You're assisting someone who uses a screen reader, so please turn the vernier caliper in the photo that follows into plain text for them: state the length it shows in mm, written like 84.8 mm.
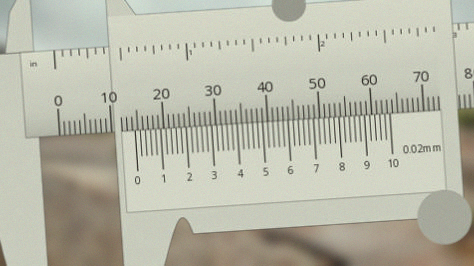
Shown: 14.5 mm
